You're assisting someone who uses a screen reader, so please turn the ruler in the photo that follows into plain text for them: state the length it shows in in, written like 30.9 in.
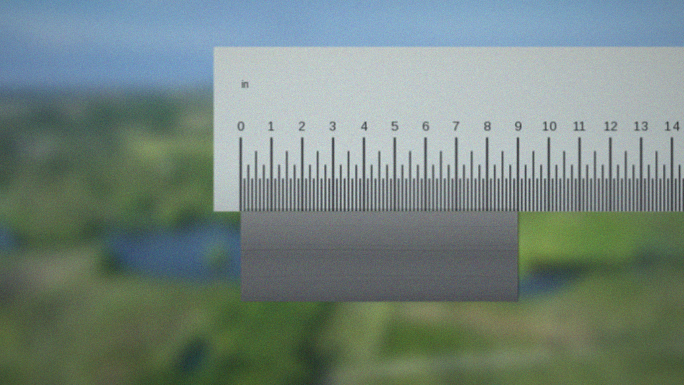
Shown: 9 in
